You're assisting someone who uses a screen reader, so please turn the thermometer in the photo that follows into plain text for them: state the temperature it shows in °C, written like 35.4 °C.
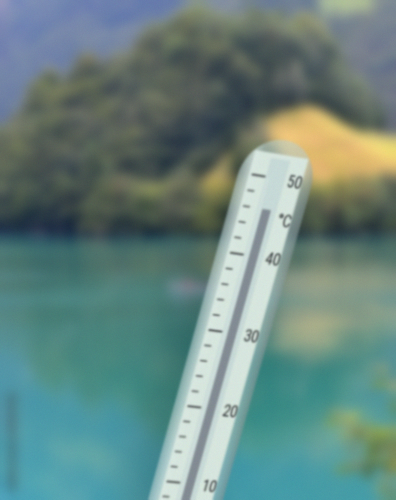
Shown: 46 °C
